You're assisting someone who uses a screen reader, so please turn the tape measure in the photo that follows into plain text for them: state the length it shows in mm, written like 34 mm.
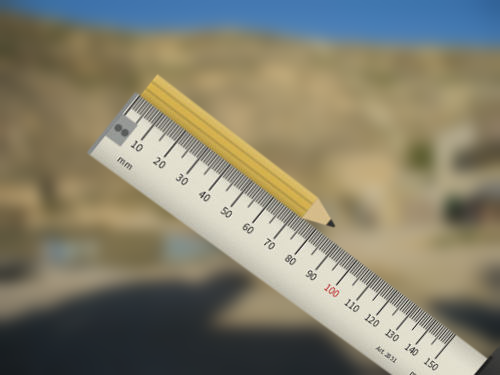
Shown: 85 mm
